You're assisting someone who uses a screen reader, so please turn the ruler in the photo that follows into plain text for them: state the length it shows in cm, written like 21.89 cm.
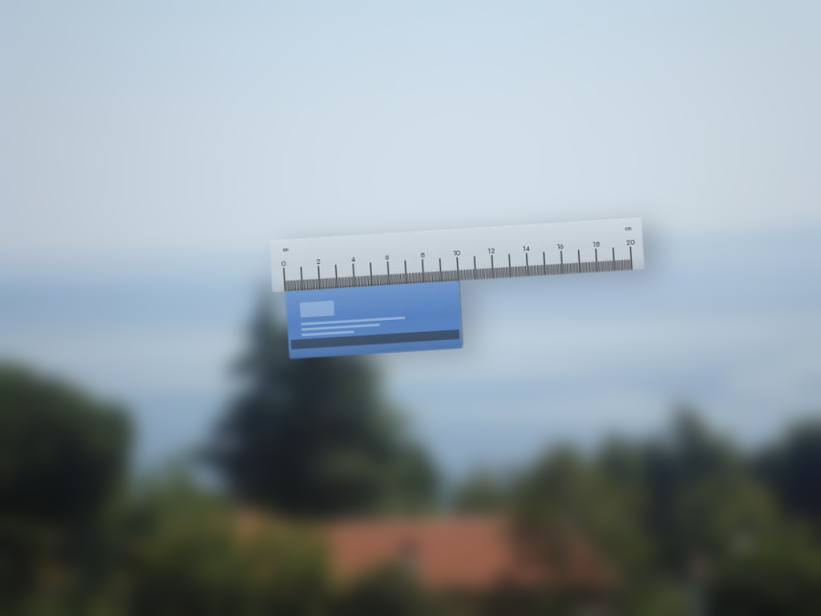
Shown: 10 cm
